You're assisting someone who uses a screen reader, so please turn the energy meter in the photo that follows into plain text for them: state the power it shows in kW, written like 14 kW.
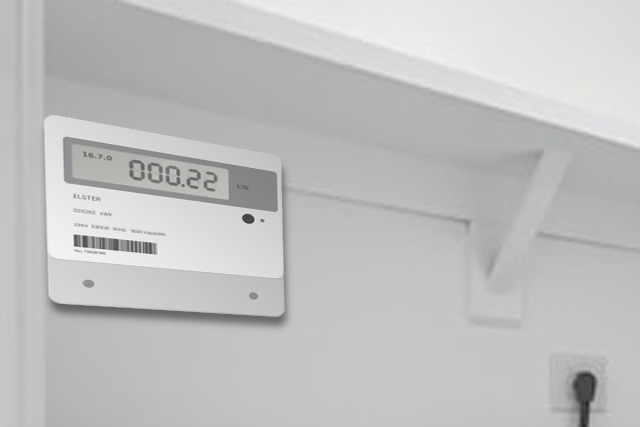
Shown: 0.22 kW
